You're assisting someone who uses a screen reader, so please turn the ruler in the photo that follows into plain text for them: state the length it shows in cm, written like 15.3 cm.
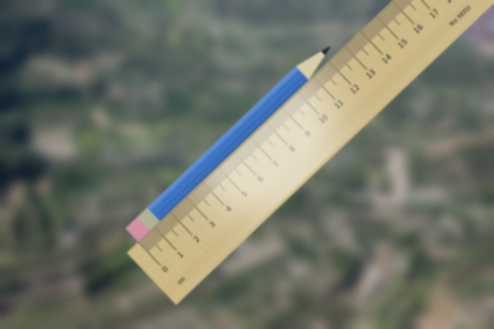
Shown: 12.5 cm
